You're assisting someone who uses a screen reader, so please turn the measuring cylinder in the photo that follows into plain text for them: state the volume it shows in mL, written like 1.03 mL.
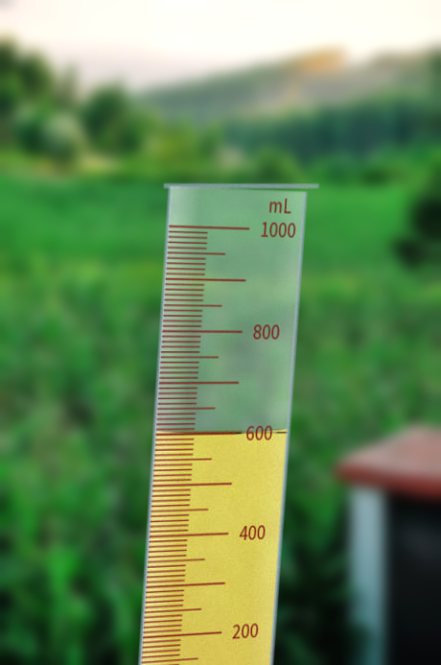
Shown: 600 mL
